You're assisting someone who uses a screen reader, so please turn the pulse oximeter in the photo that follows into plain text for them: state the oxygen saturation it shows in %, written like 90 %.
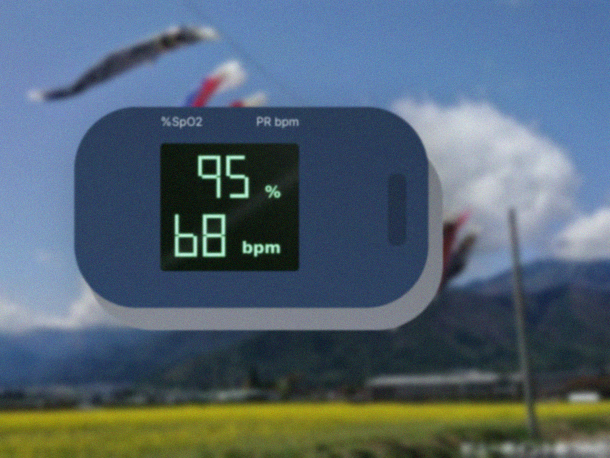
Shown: 95 %
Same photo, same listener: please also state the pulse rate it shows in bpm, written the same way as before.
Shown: 68 bpm
